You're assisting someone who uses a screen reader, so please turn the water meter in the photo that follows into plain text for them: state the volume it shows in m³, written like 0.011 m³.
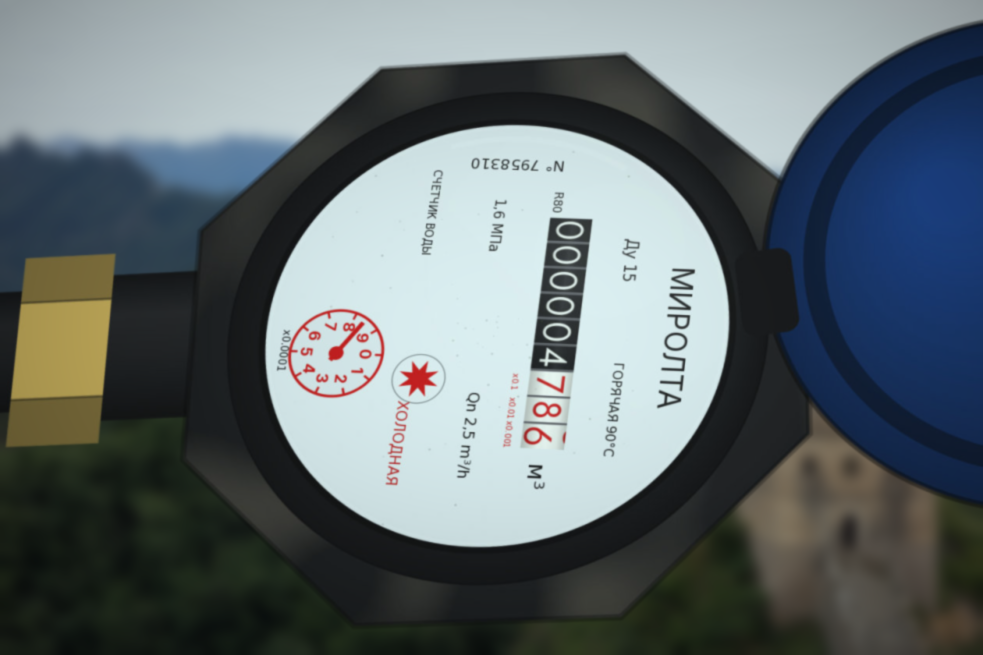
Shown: 4.7858 m³
